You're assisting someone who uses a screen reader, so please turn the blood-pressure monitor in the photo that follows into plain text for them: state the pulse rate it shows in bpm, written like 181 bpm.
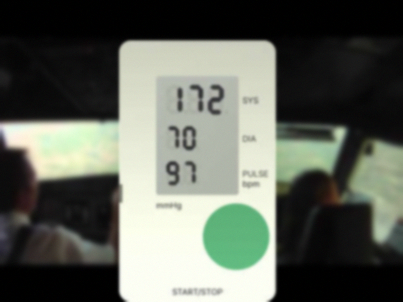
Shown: 97 bpm
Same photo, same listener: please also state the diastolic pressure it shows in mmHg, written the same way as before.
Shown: 70 mmHg
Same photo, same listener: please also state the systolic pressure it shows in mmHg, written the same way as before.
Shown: 172 mmHg
